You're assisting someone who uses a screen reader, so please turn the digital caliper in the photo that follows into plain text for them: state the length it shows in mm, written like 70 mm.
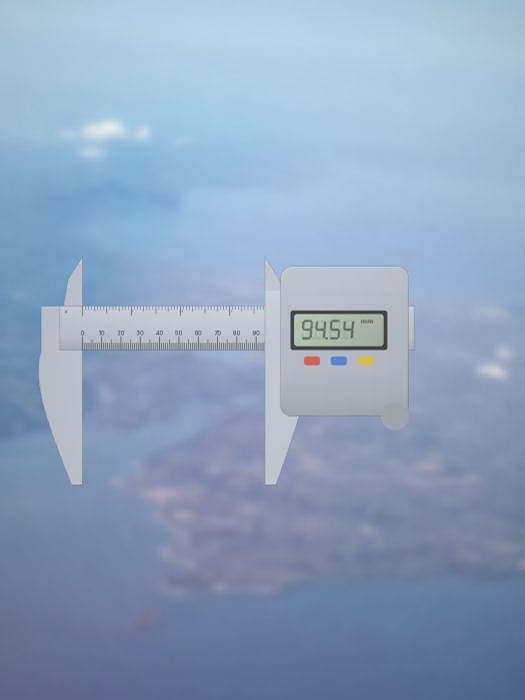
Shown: 94.54 mm
